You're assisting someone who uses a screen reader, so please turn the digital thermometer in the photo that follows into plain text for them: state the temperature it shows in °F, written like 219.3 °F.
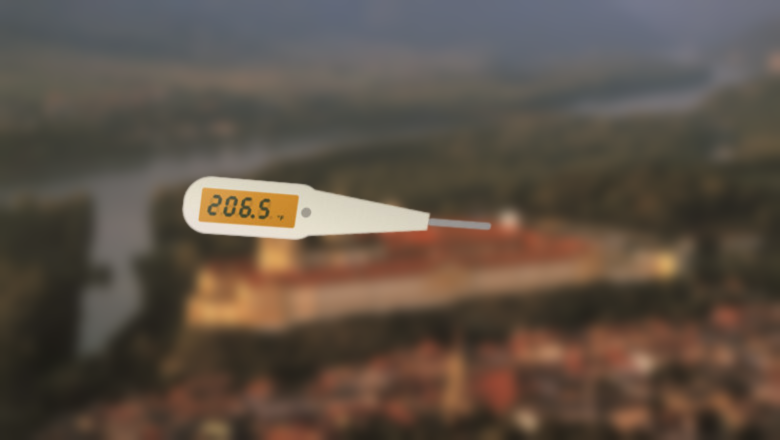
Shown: 206.5 °F
